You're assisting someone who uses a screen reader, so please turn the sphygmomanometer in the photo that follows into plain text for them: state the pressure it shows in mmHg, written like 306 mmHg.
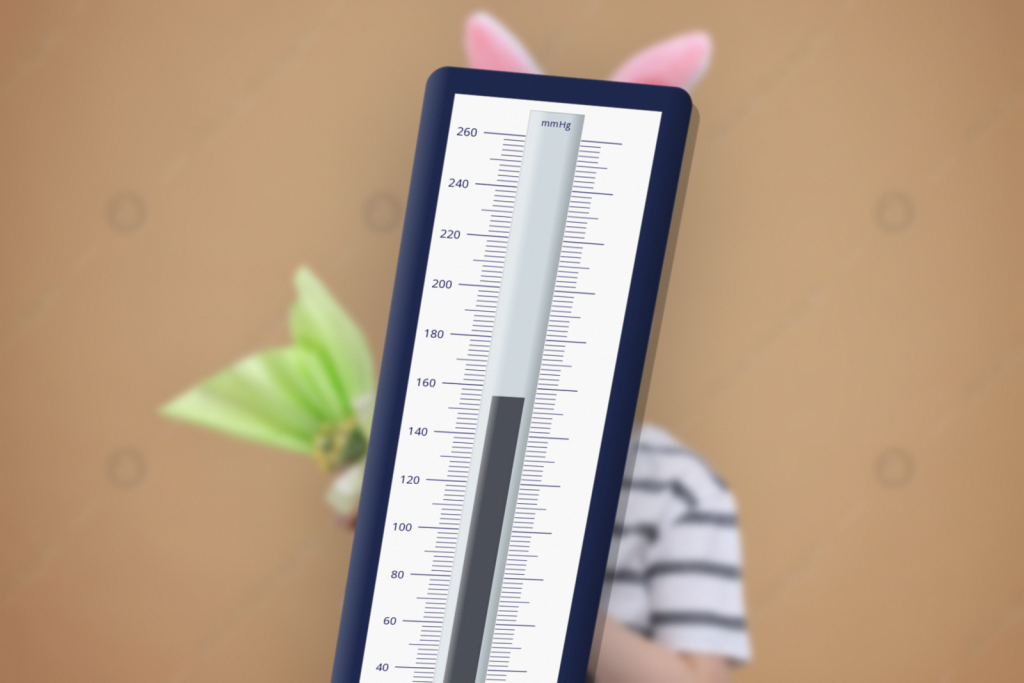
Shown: 156 mmHg
